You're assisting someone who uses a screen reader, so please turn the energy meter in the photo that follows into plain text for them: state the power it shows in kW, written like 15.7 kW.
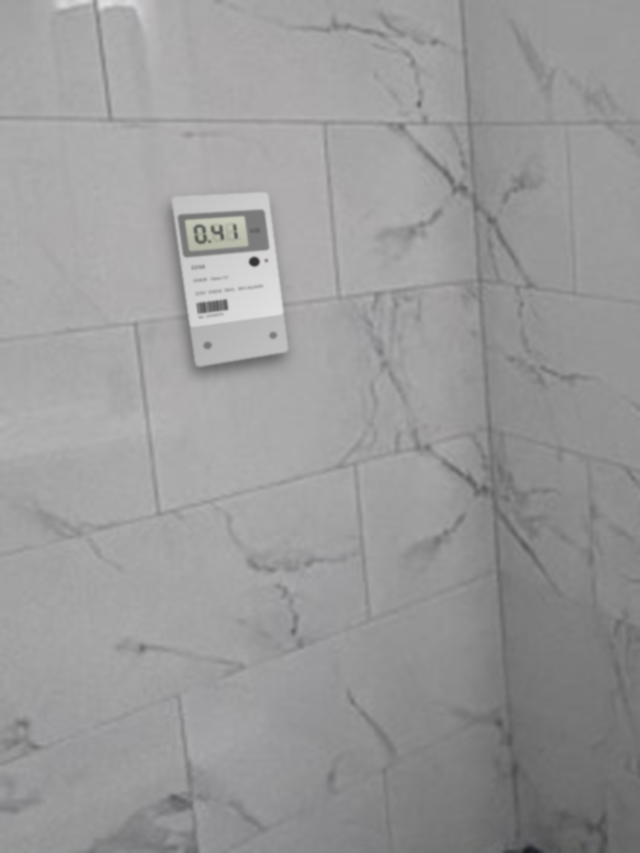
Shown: 0.41 kW
